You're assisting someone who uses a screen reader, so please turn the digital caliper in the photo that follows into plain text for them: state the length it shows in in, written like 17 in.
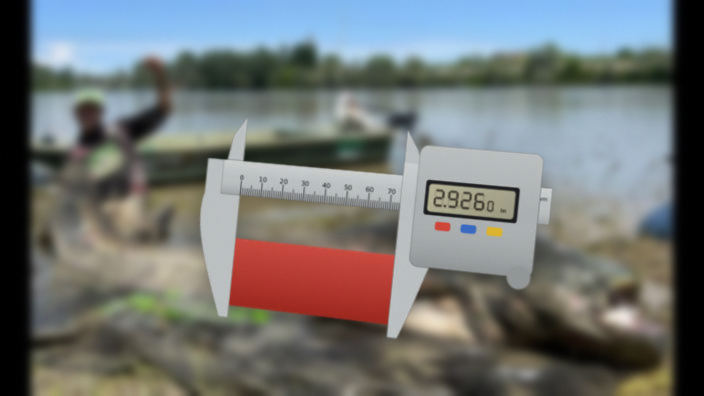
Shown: 2.9260 in
